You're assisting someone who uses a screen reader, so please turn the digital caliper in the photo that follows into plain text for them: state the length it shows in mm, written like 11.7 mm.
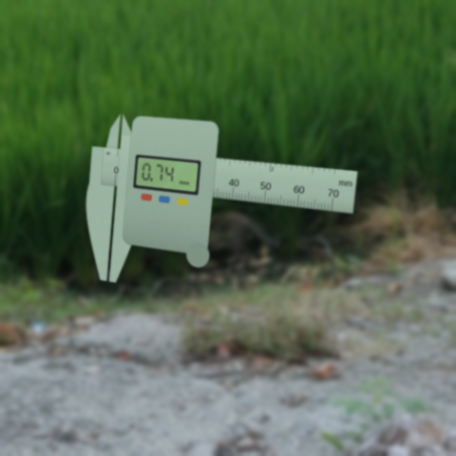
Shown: 0.74 mm
